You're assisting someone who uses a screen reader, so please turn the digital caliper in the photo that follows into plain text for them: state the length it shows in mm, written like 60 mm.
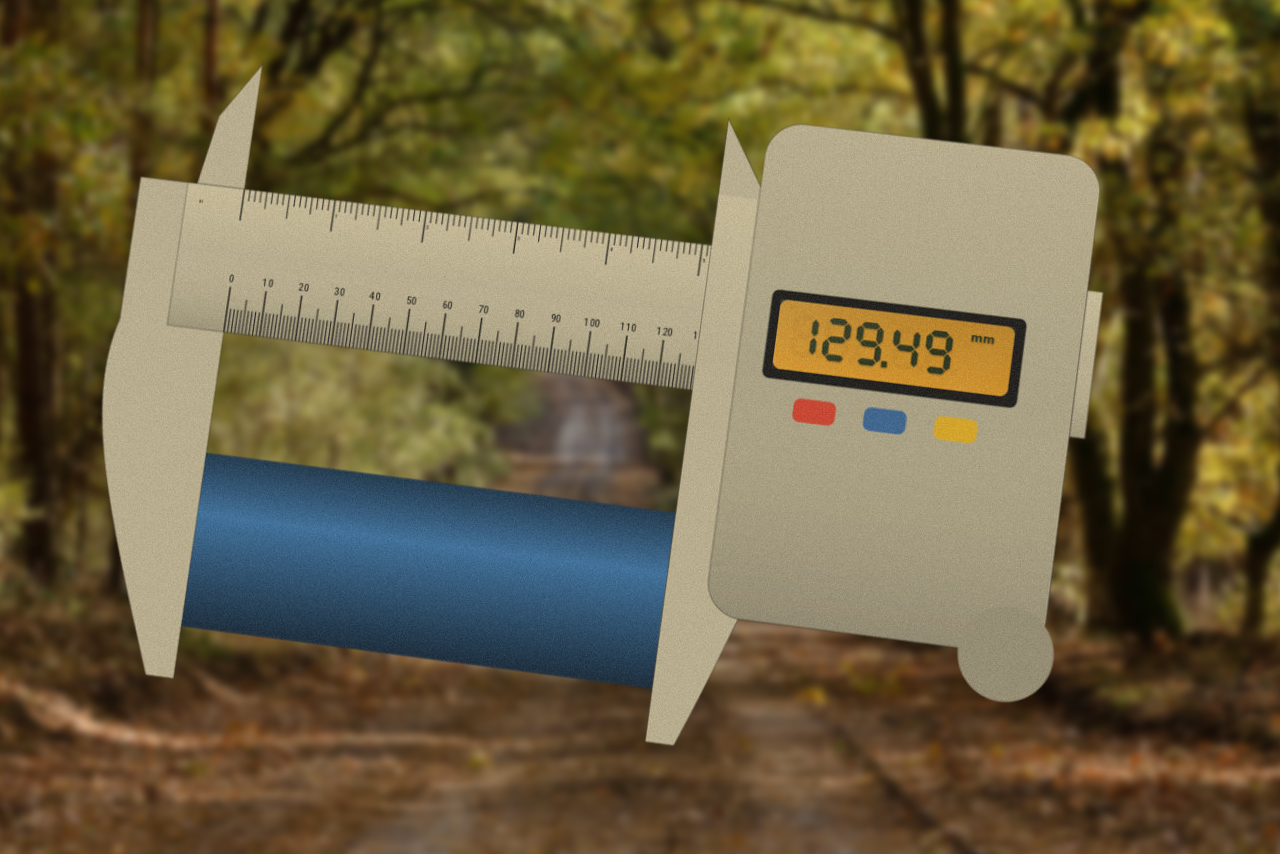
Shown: 129.49 mm
